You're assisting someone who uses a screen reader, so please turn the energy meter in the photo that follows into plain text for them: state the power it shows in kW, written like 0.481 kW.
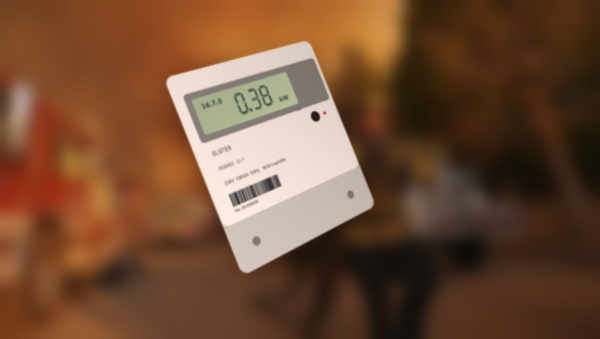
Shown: 0.38 kW
